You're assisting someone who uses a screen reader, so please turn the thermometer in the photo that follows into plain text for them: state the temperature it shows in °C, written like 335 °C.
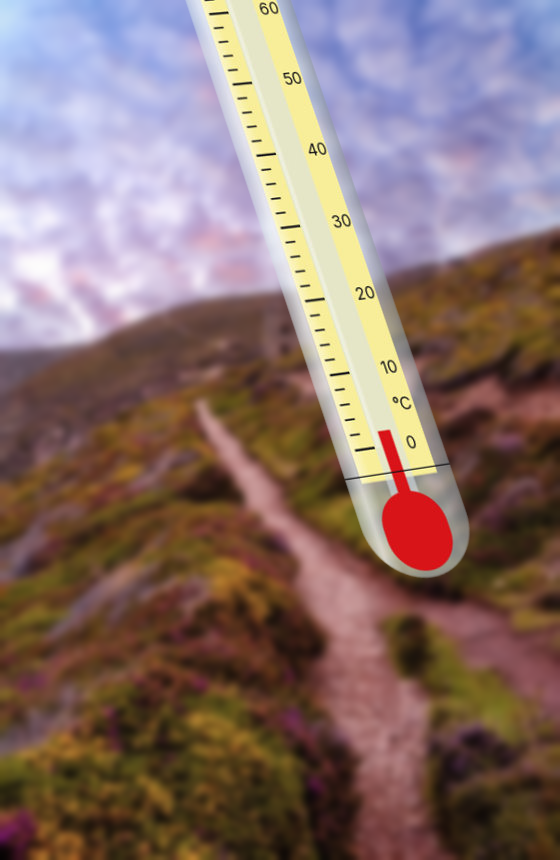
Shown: 2 °C
